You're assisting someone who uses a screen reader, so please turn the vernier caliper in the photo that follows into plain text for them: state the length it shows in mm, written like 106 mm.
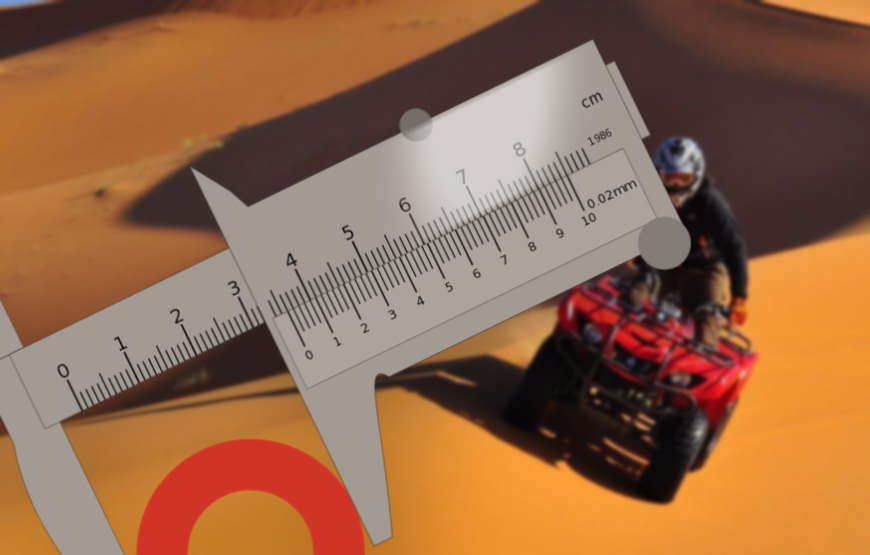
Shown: 36.0 mm
